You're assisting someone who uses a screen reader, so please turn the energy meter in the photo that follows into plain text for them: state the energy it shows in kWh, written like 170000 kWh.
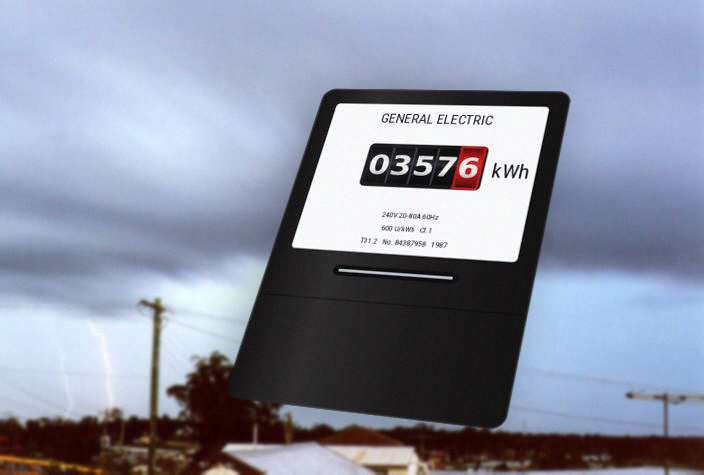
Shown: 357.6 kWh
